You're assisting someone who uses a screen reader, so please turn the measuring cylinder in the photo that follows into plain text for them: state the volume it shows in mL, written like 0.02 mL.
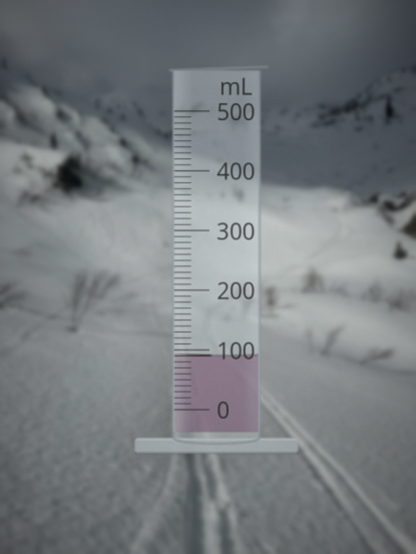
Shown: 90 mL
